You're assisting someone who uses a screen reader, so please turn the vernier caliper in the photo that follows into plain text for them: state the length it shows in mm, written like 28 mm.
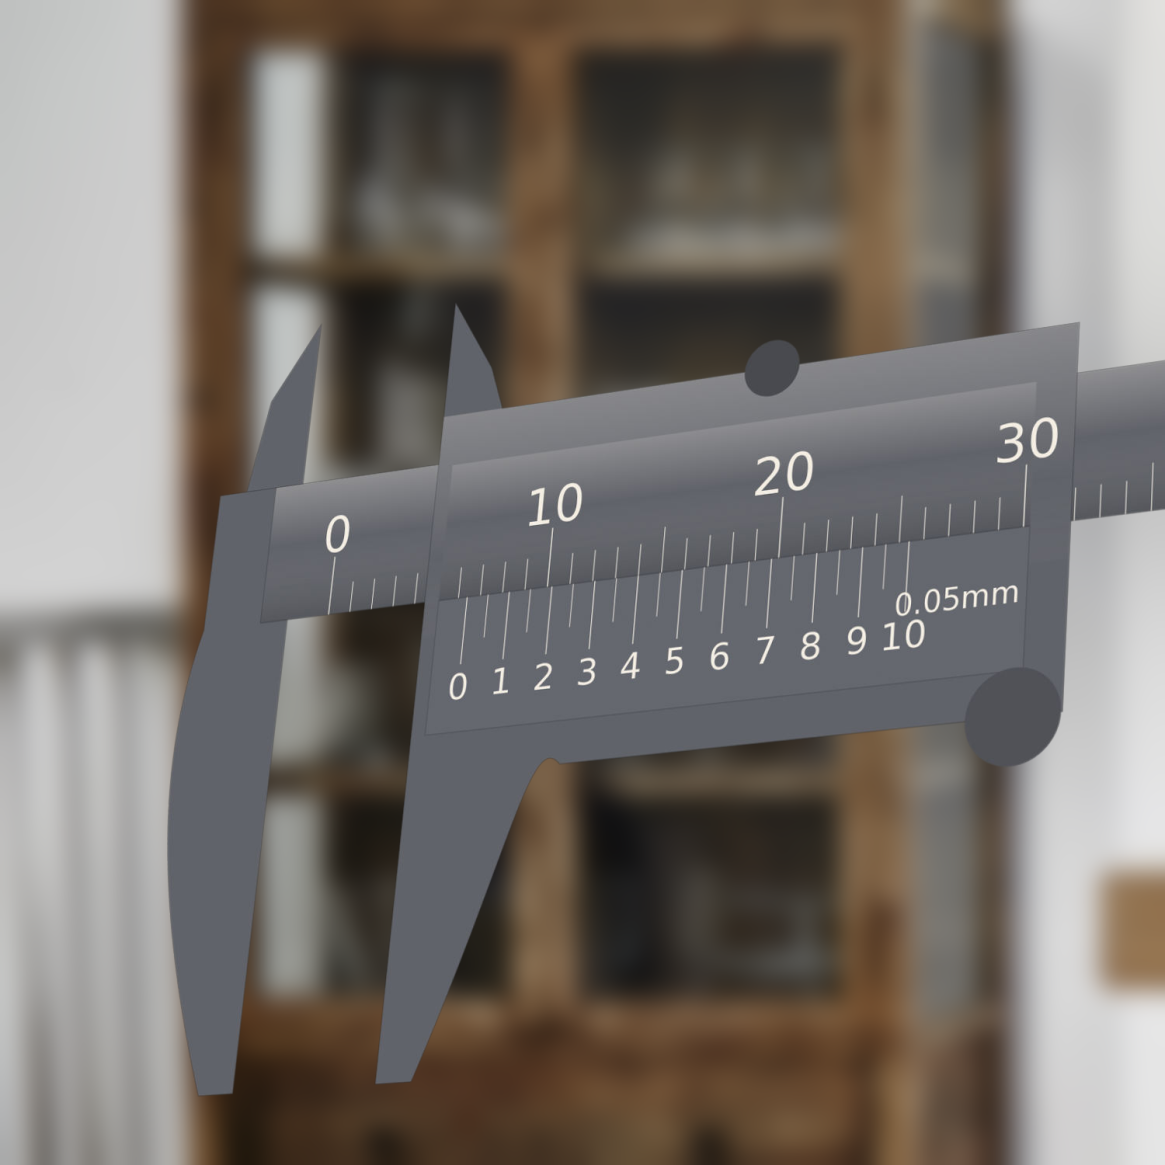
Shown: 6.40 mm
